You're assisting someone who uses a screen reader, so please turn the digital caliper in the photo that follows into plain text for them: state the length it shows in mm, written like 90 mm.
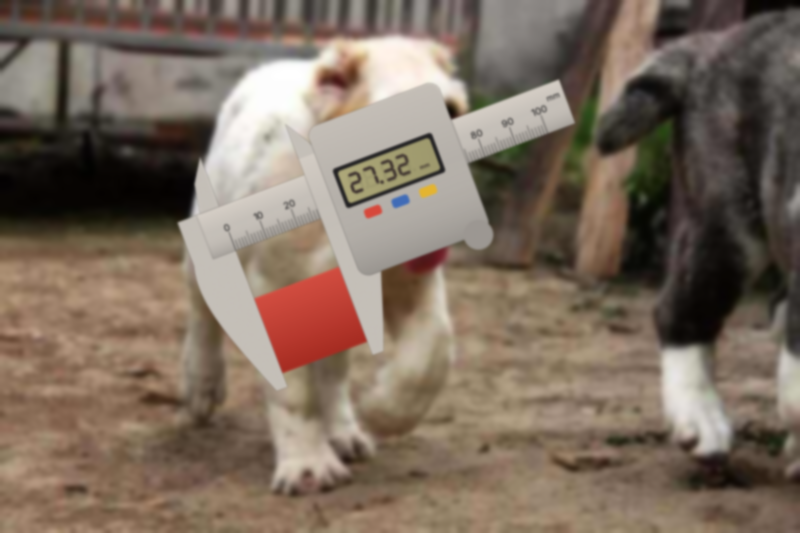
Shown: 27.32 mm
